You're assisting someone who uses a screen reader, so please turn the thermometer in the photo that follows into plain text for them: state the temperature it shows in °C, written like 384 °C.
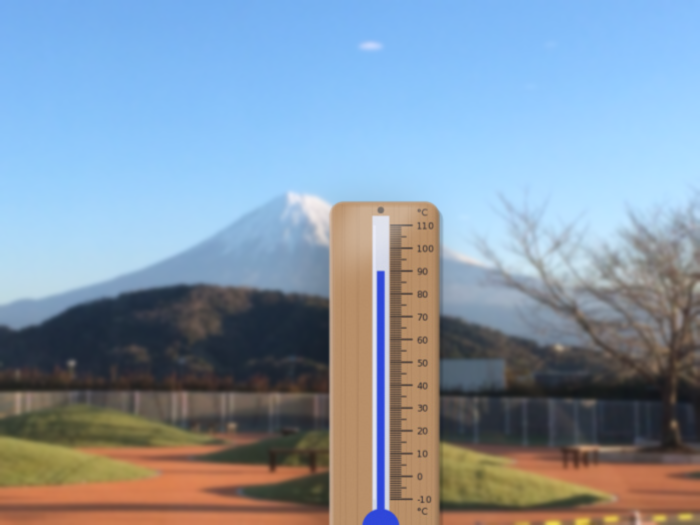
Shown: 90 °C
